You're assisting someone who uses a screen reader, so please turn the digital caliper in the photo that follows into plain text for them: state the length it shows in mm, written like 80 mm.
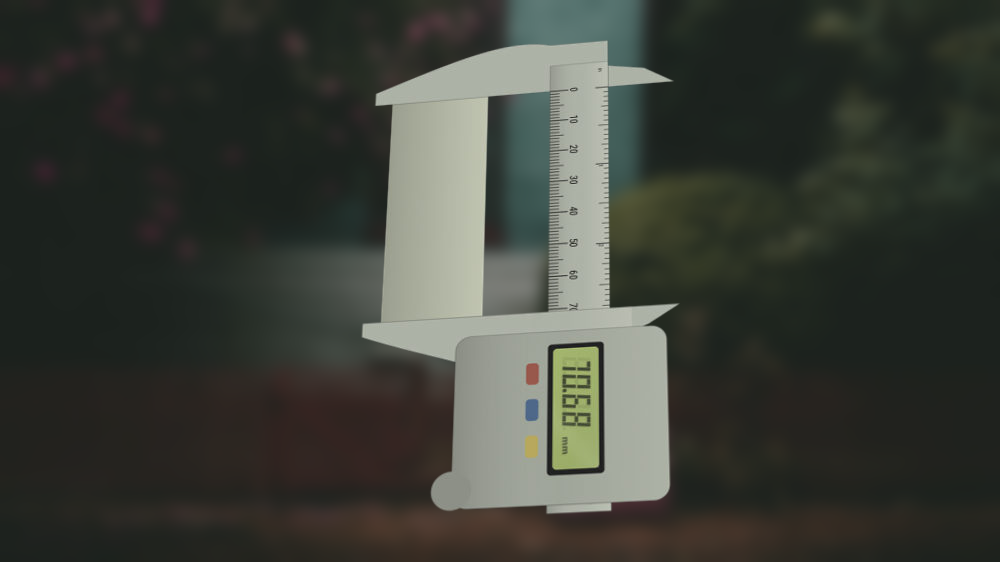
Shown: 70.68 mm
